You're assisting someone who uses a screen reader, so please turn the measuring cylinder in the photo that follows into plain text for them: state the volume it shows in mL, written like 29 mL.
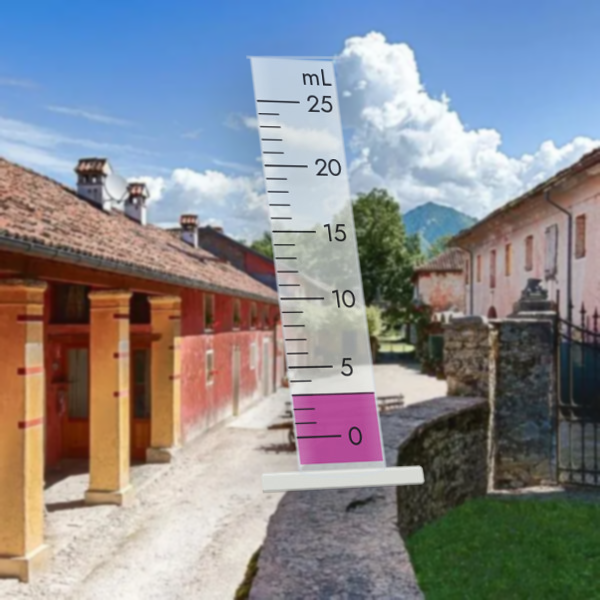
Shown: 3 mL
